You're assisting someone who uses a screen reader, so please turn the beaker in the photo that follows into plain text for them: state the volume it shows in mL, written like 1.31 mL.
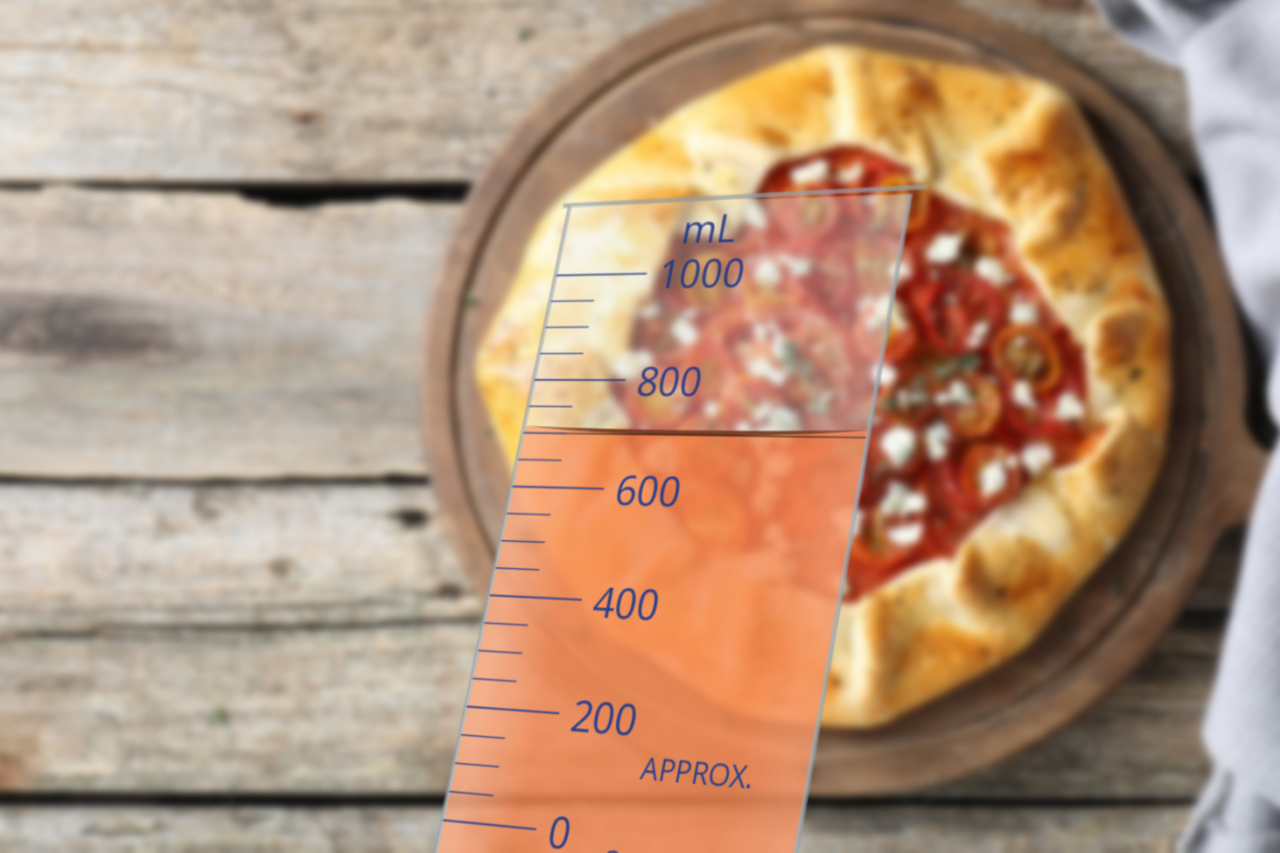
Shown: 700 mL
